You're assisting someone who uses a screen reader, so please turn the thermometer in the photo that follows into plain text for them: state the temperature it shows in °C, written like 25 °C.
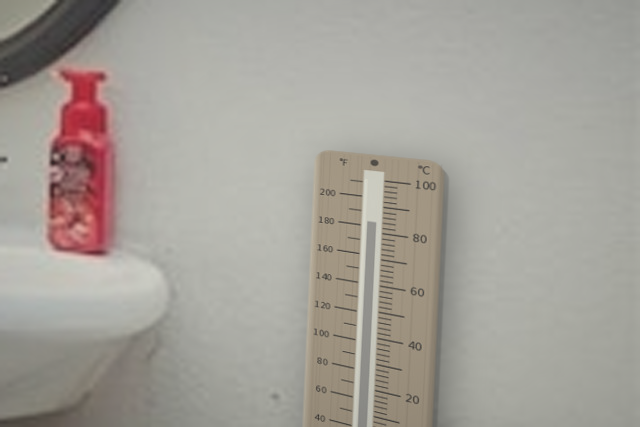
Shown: 84 °C
